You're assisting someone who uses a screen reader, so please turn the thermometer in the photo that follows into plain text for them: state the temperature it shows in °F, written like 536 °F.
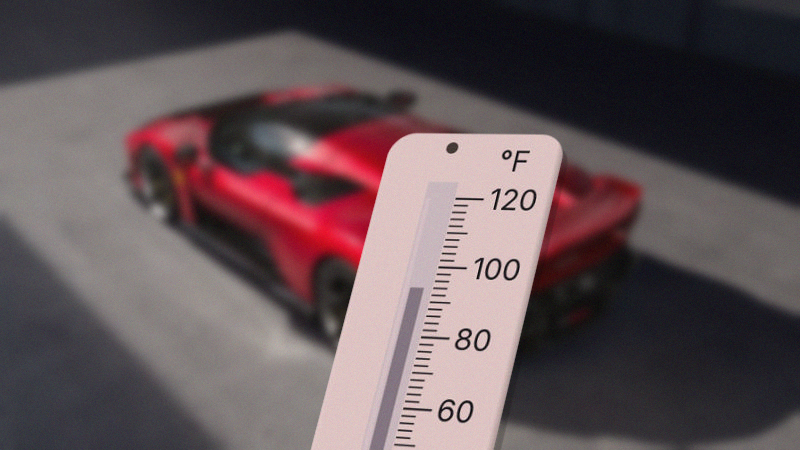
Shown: 94 °F
